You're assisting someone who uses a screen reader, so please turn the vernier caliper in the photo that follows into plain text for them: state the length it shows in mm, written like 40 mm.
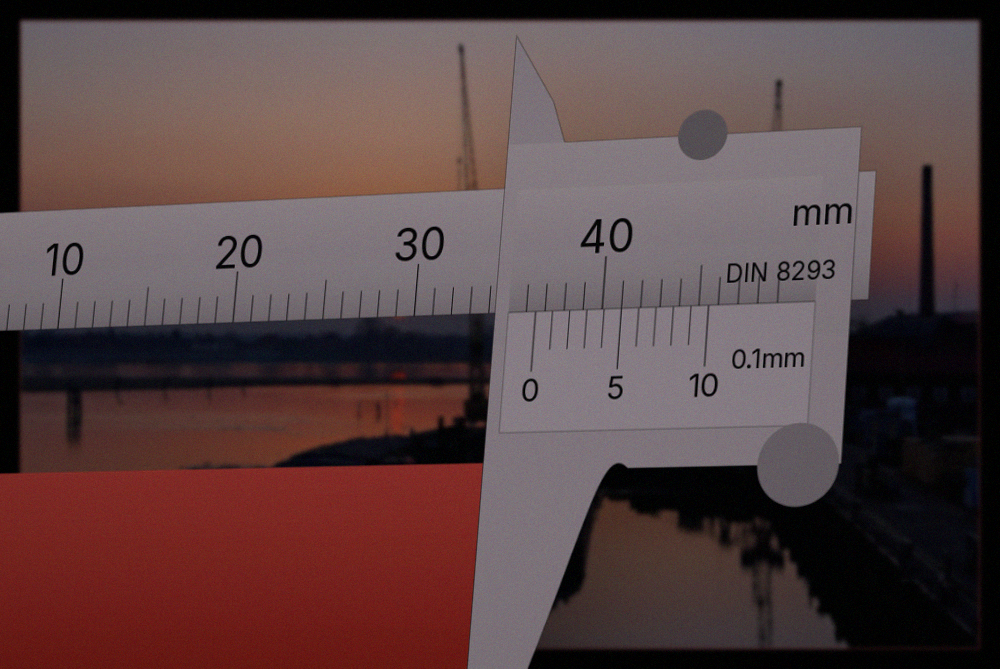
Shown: 36.5 mm
